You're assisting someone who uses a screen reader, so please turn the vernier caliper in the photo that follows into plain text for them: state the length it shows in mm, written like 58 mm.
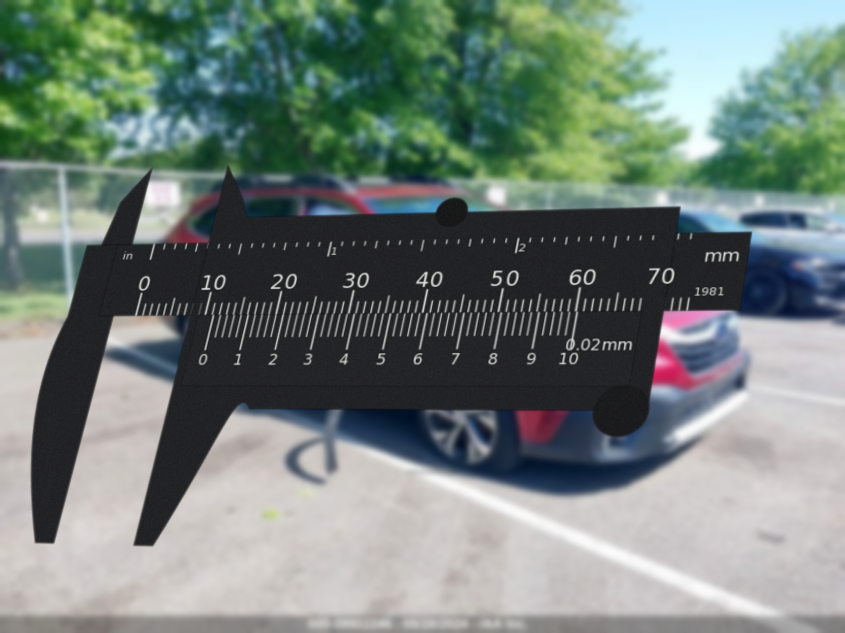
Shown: 11.2 mm
